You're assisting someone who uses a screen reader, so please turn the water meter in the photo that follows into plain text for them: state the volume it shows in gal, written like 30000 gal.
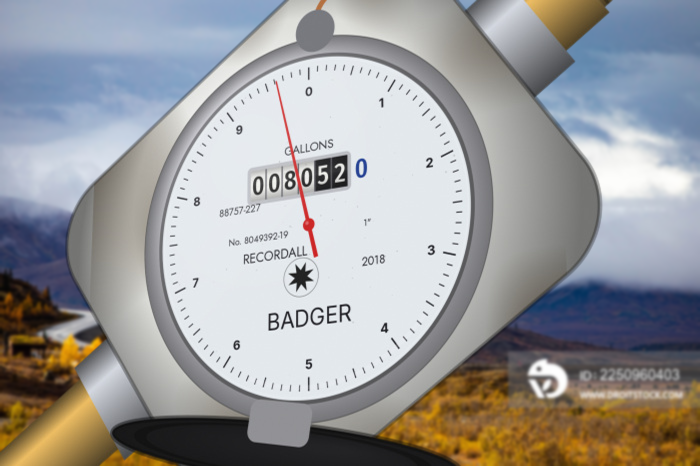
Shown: 80519.6 gal
